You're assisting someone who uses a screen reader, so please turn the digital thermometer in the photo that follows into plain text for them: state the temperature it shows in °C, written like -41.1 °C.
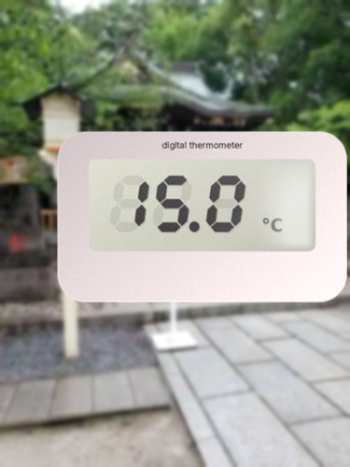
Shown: 15.0 °C
